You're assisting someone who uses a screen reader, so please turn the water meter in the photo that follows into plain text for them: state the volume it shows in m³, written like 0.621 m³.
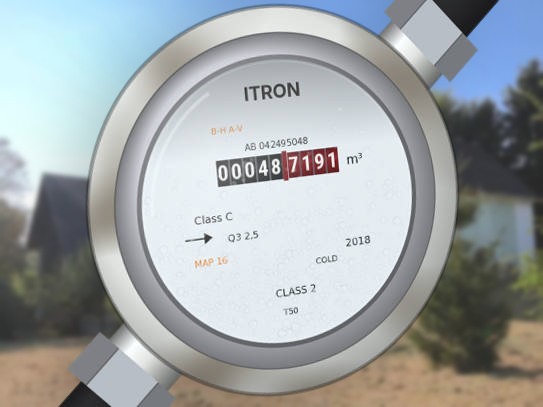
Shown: 48.7191 m³
